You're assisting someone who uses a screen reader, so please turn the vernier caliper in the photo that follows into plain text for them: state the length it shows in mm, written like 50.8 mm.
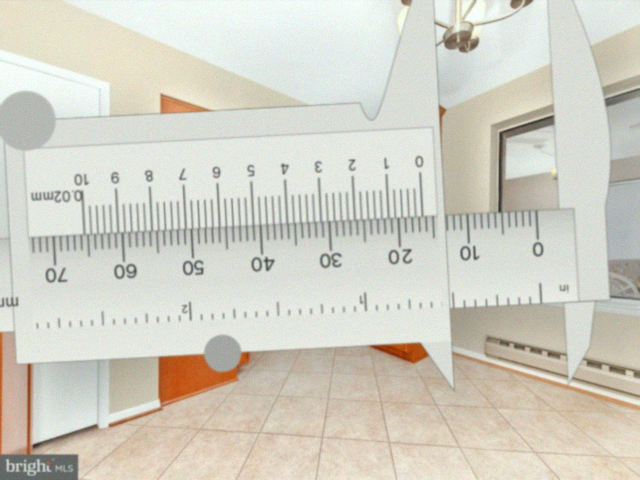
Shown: 16.5 mm
